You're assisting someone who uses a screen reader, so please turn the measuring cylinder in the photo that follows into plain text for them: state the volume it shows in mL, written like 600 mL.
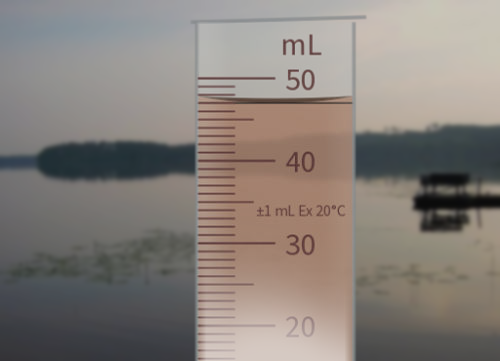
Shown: 47 mL
